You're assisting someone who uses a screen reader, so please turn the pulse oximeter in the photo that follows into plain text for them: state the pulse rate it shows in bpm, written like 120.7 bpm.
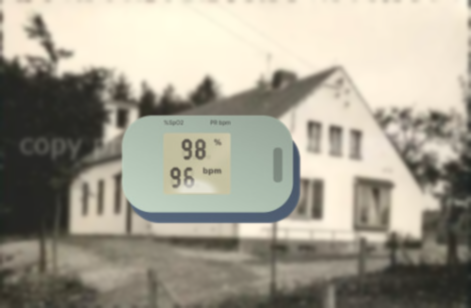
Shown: 96 bpm
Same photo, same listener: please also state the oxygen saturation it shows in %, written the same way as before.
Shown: 98 %
